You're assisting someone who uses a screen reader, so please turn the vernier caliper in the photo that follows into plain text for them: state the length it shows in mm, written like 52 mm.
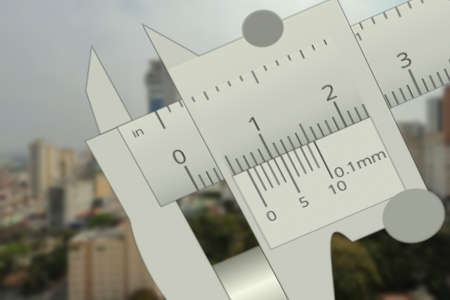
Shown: 6.6 mm
